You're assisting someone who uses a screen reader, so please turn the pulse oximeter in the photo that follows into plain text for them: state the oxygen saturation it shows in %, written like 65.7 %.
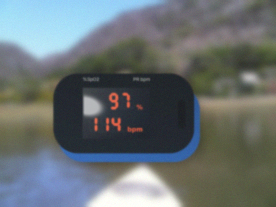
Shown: 97 %
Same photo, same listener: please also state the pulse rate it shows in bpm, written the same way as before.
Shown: 114 bpm
